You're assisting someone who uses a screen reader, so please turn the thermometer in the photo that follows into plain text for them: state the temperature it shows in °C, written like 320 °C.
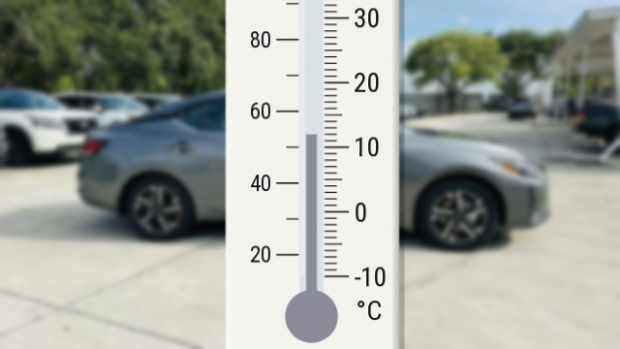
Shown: 12 °C
